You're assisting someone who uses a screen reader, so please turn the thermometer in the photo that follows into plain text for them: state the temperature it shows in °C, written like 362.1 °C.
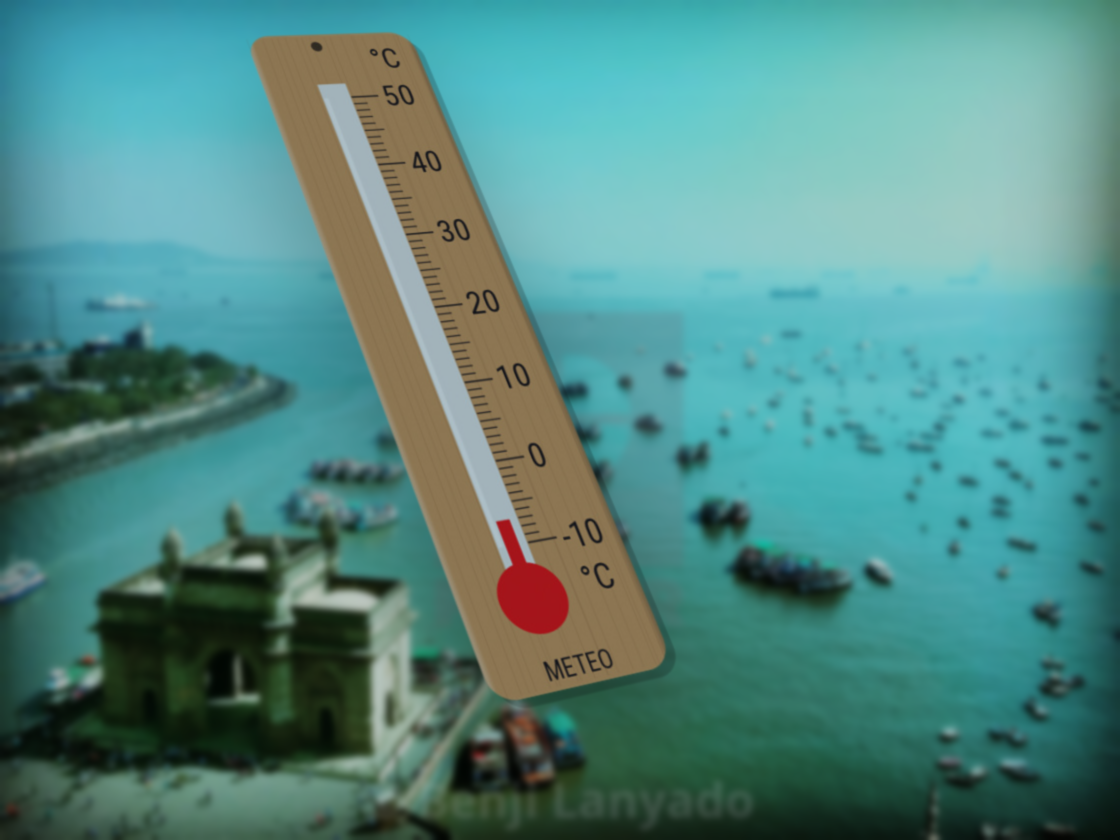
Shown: -7 °C
